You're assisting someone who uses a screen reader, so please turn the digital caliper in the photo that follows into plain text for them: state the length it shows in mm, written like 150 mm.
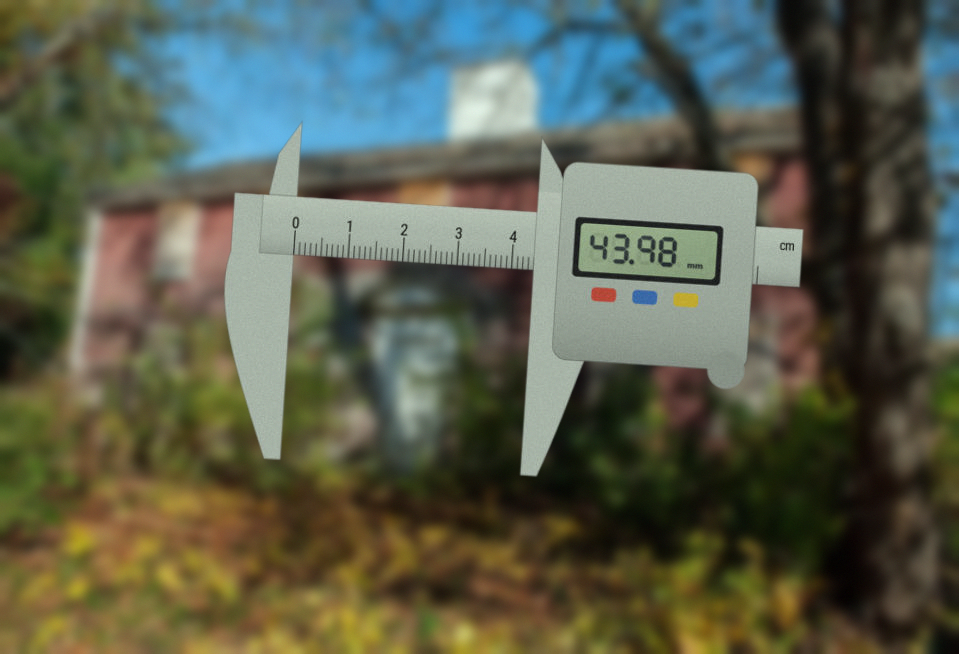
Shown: 43.98 mm
